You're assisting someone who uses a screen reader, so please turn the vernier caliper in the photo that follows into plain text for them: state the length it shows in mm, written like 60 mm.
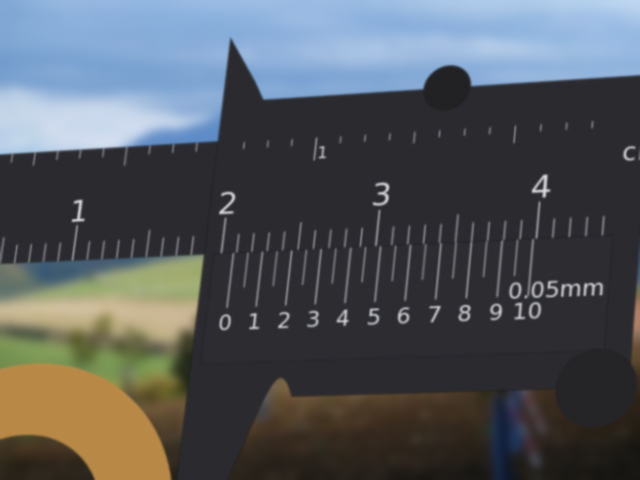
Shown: 20.8 mm
